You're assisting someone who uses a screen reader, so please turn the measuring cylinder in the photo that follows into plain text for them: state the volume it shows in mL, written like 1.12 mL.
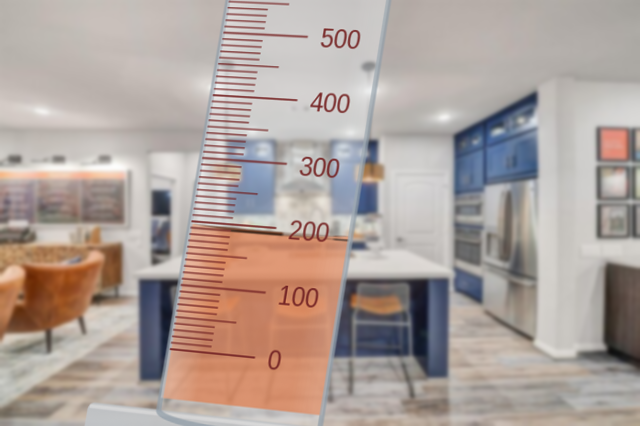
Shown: 190 mL
